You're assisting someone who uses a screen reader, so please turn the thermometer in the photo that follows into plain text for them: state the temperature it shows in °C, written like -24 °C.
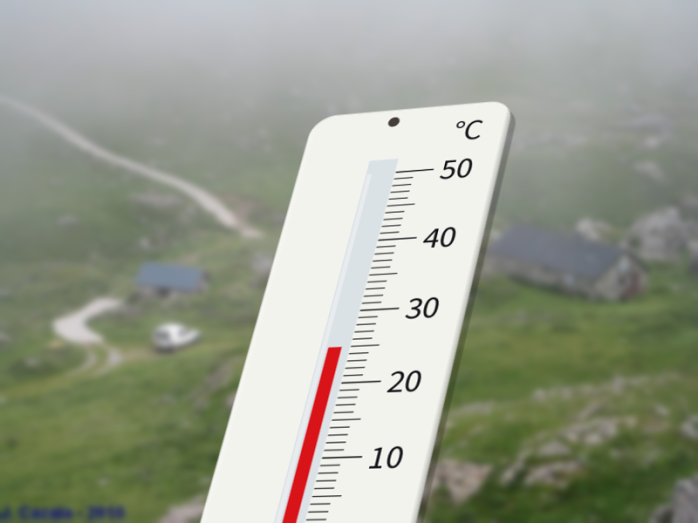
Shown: 25 °C
